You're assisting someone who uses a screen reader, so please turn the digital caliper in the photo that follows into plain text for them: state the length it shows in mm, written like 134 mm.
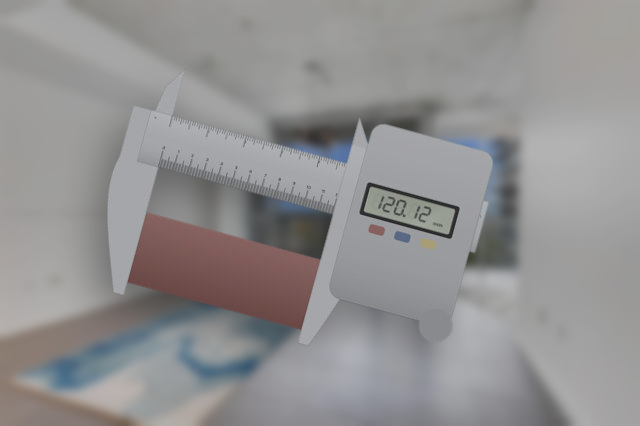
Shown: 120.12 mm
